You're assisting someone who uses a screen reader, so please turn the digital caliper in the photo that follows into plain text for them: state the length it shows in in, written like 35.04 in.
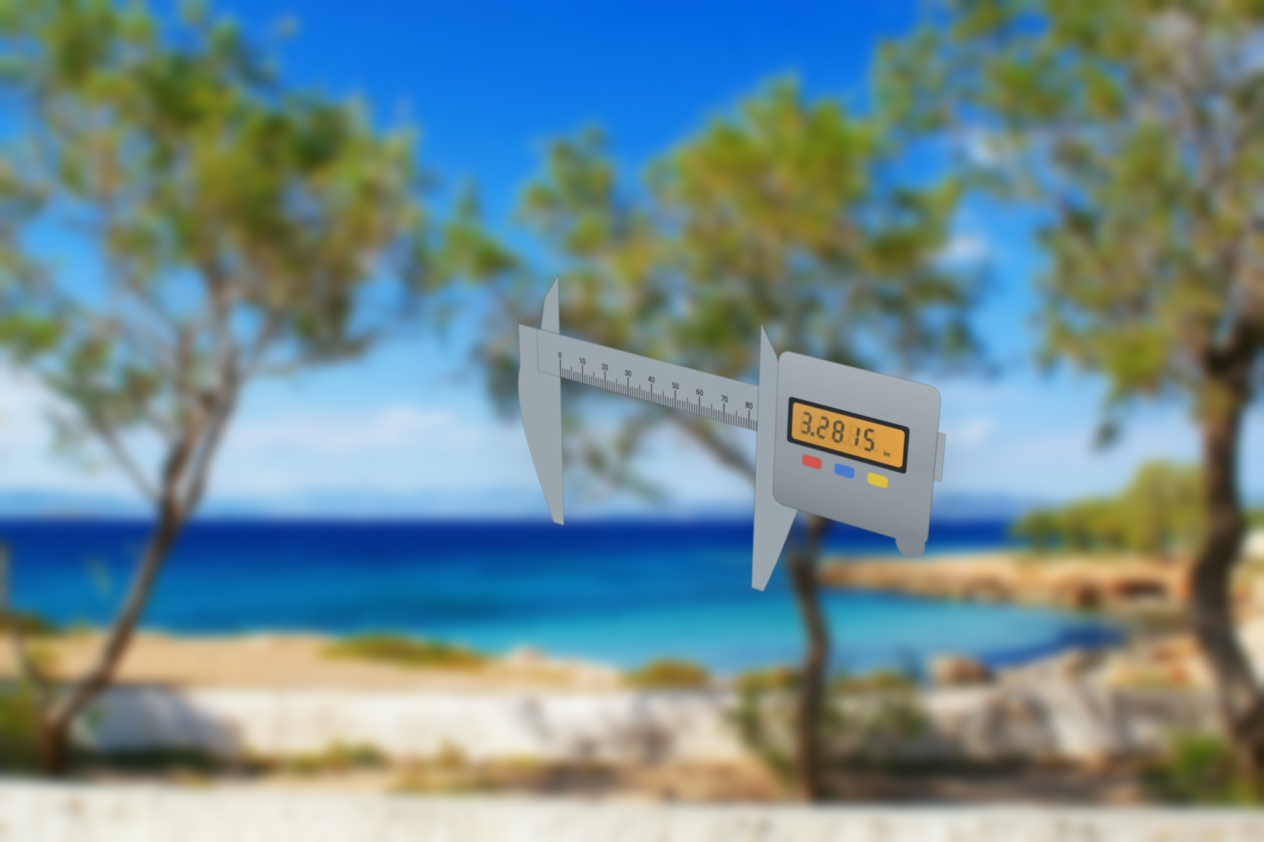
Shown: 3.2815 in
